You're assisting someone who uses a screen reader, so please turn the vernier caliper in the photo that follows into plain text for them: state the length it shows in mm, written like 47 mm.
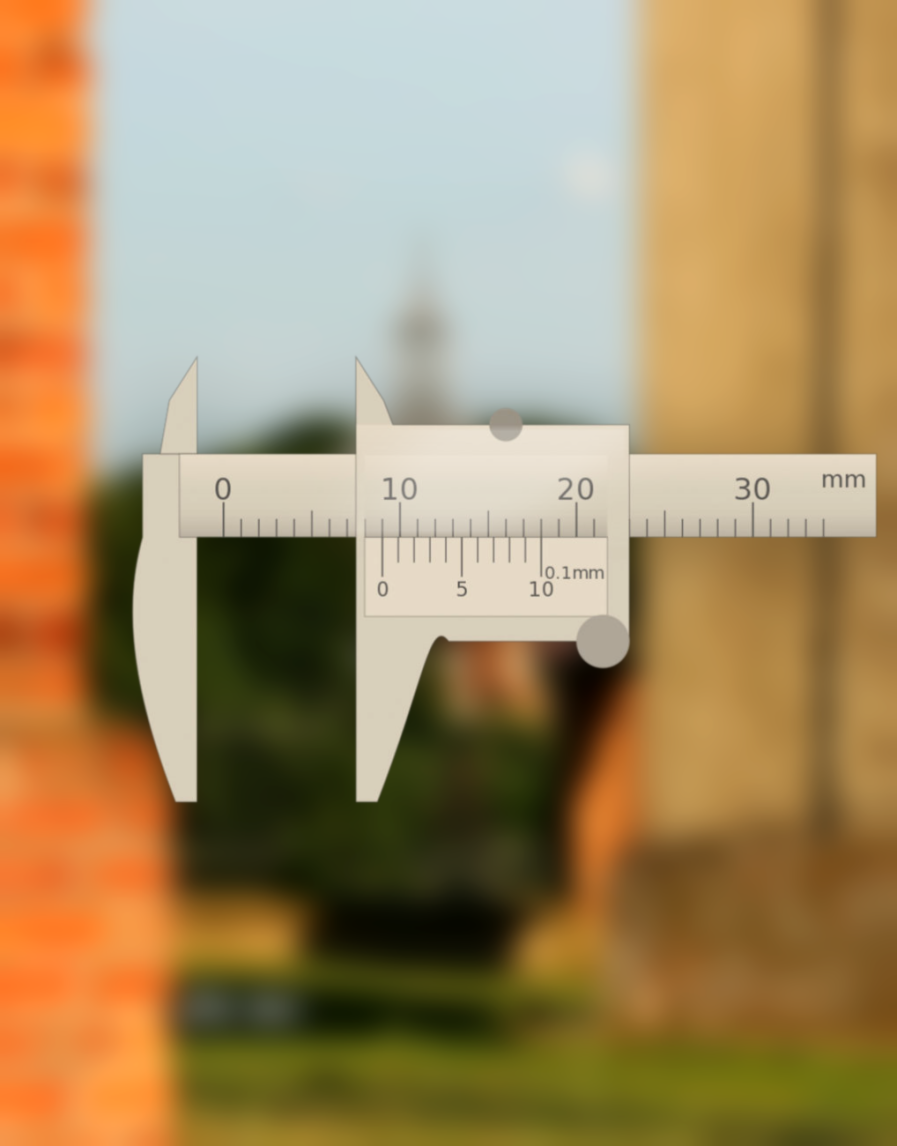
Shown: 9.0 mm
